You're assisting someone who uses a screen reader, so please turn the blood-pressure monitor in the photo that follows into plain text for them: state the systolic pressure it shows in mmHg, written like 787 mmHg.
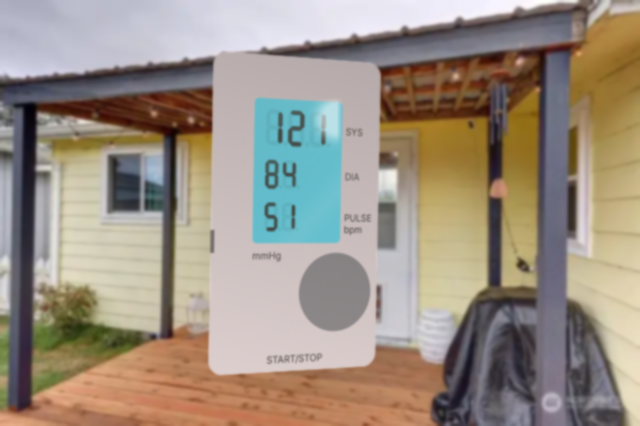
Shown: 121 mmHg
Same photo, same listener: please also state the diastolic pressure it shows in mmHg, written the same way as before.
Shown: 84 mmHg
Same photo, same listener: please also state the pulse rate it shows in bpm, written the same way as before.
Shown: 51 bpm
